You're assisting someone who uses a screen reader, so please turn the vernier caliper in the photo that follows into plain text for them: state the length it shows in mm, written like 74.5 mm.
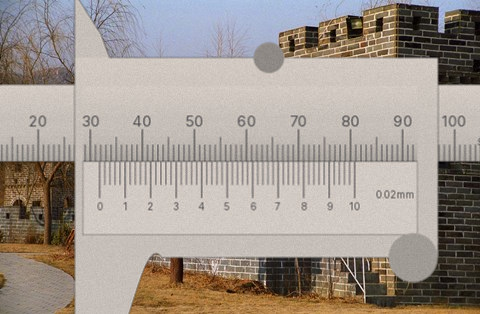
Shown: 31.8 mm
